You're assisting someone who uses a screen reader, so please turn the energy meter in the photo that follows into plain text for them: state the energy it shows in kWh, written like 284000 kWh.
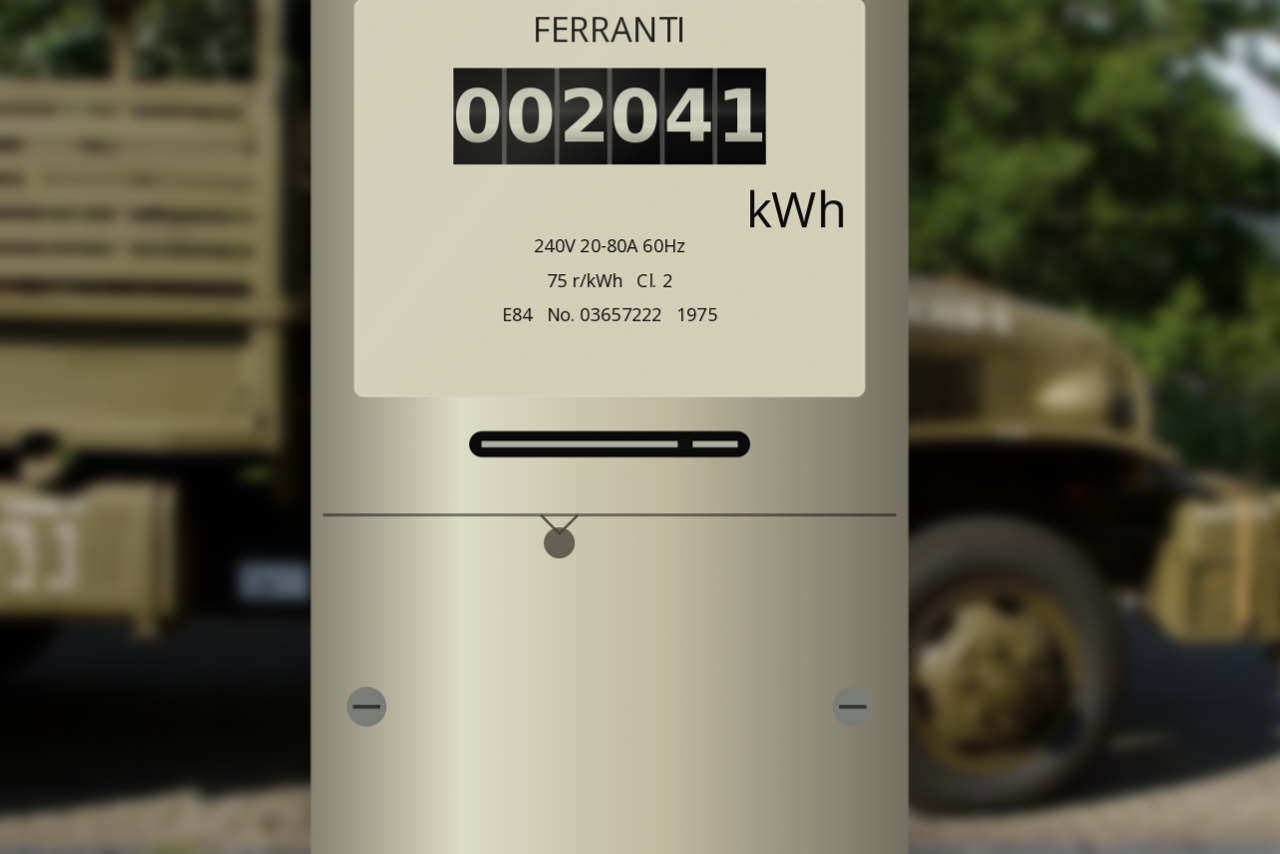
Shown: 2041 kWh
